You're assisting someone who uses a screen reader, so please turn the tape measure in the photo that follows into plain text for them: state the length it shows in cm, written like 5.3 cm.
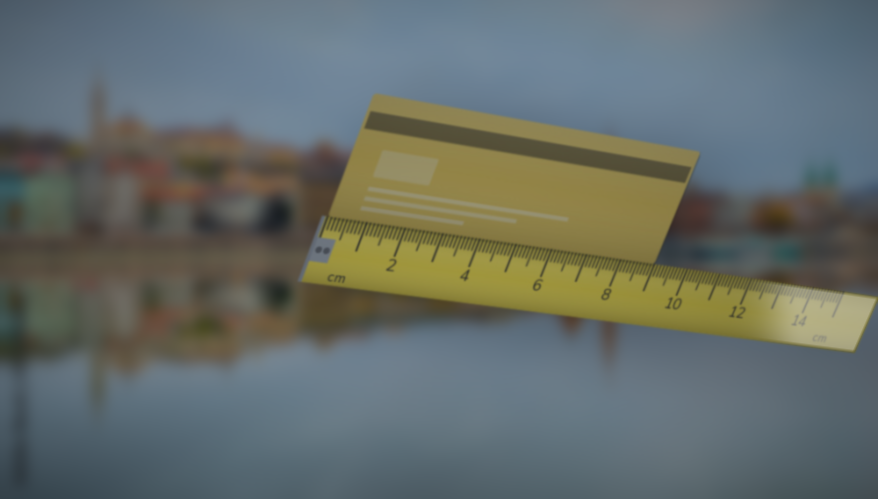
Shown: 9 cm
